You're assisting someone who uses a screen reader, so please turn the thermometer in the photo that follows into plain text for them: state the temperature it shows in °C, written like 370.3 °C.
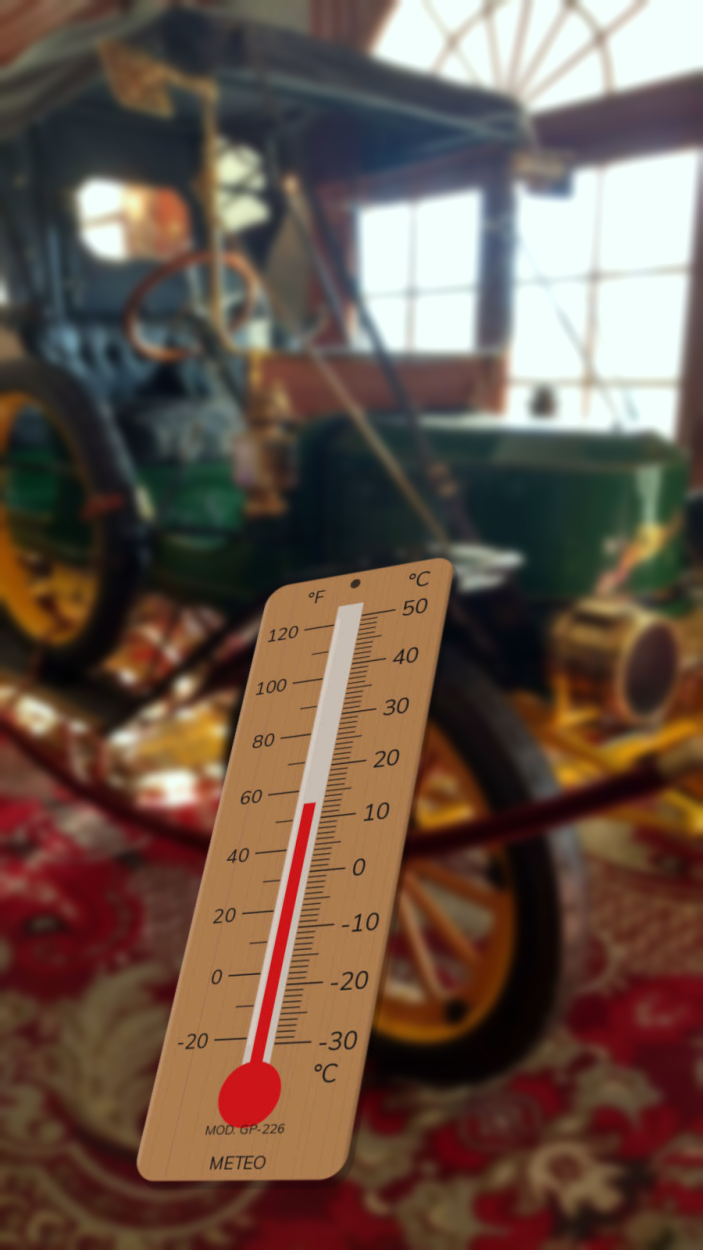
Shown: 13 °C
